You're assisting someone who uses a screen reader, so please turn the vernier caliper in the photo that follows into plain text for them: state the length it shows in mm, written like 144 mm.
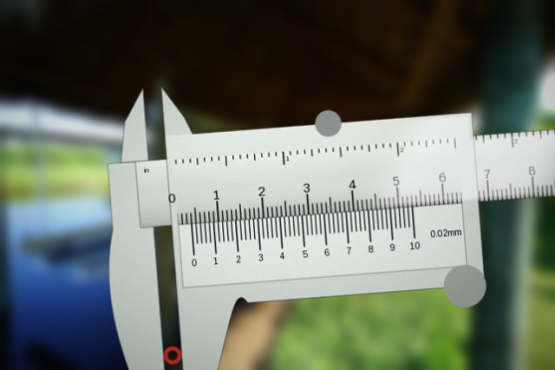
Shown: 4.0 mm
